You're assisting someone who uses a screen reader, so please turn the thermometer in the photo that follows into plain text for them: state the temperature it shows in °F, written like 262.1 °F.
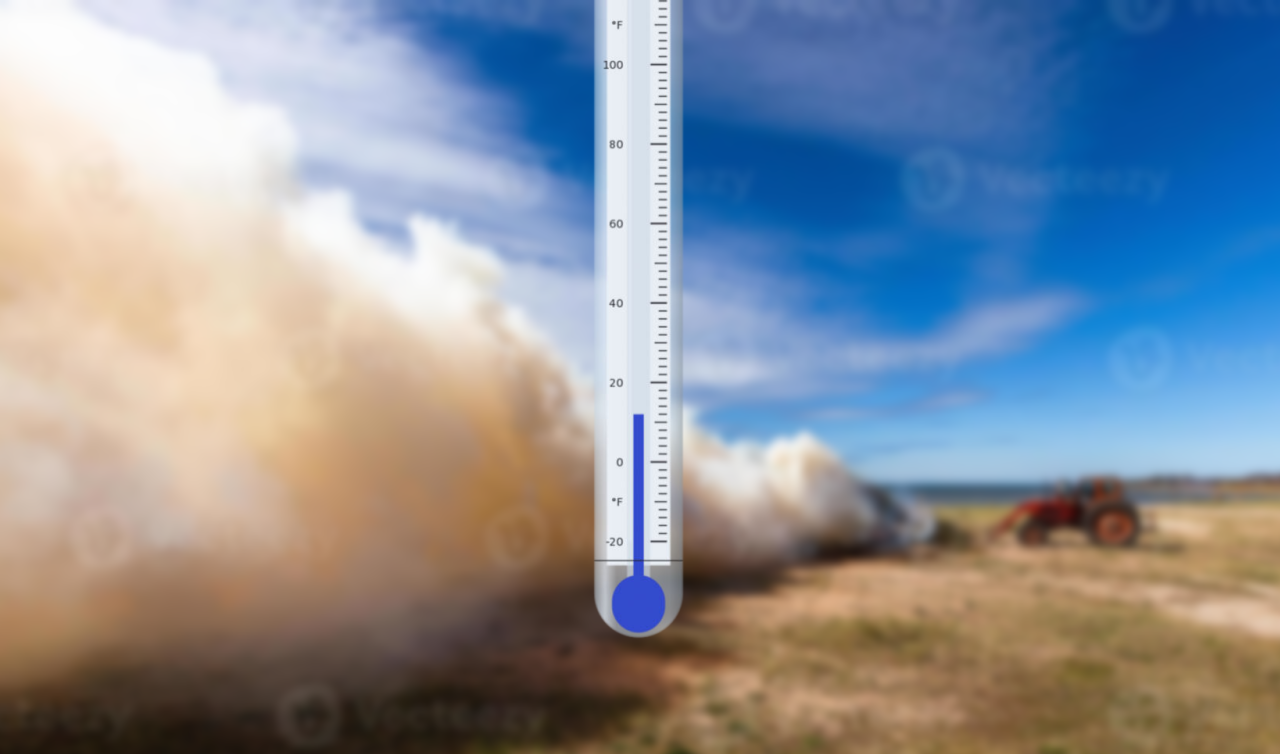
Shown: 12 °F
